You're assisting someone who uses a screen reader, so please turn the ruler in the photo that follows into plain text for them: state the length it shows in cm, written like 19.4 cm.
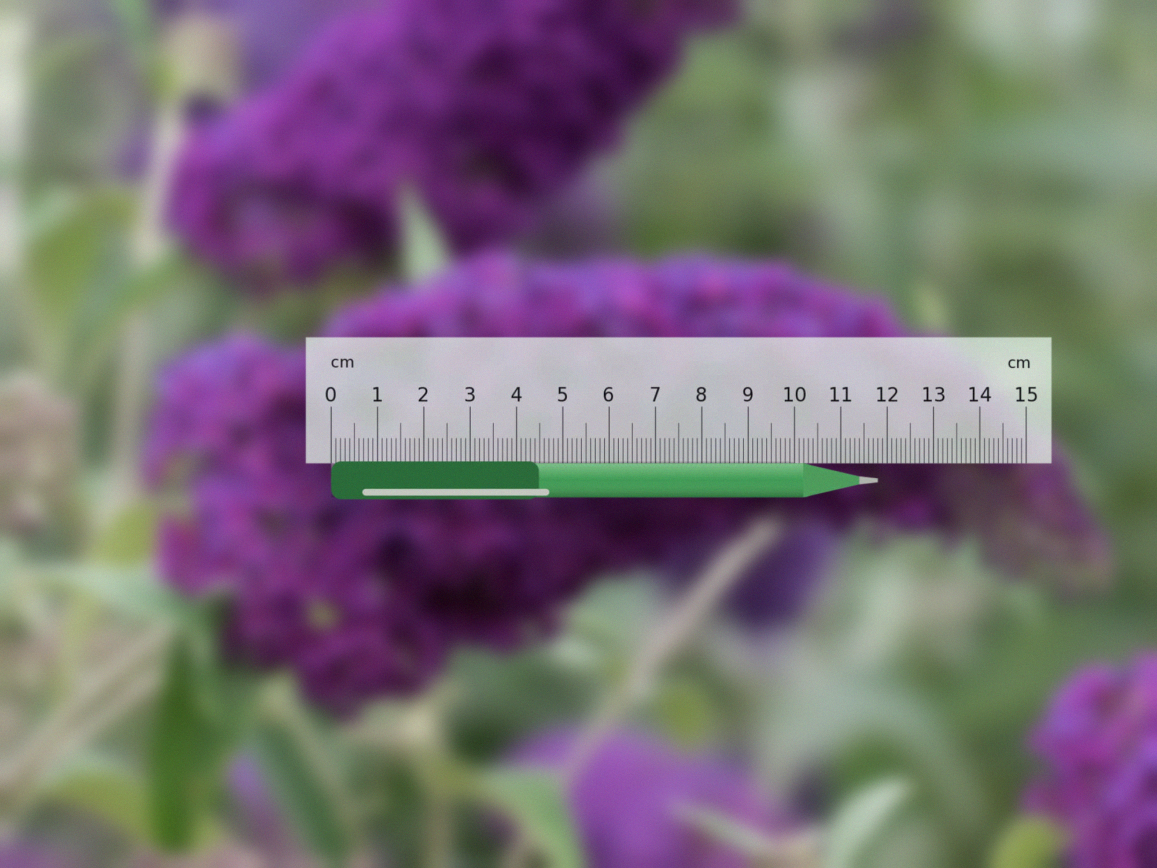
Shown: 11.8 cm
